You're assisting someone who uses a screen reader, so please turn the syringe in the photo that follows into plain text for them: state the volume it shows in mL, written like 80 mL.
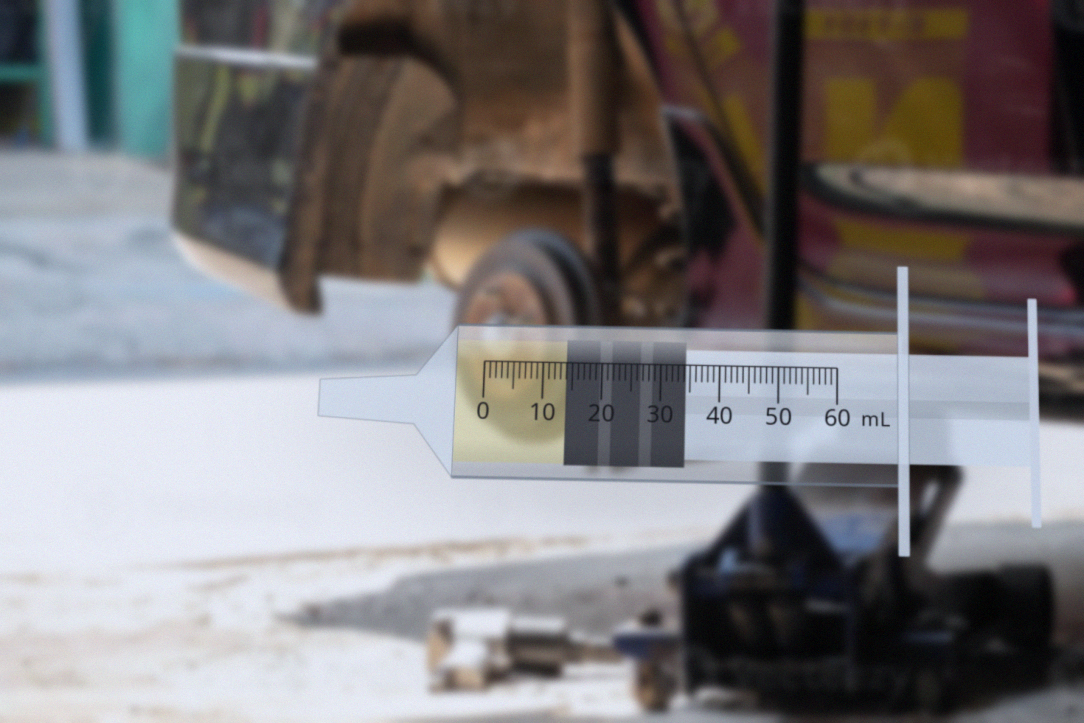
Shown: 14 mL
